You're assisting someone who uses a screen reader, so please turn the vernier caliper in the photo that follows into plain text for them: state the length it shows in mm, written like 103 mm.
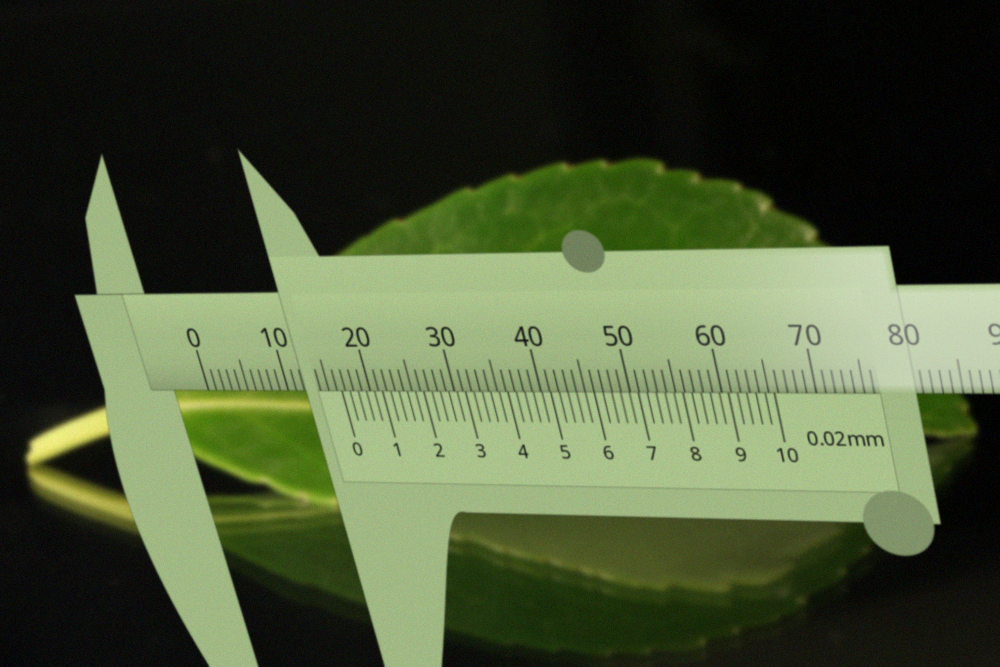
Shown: 16.6 mm
